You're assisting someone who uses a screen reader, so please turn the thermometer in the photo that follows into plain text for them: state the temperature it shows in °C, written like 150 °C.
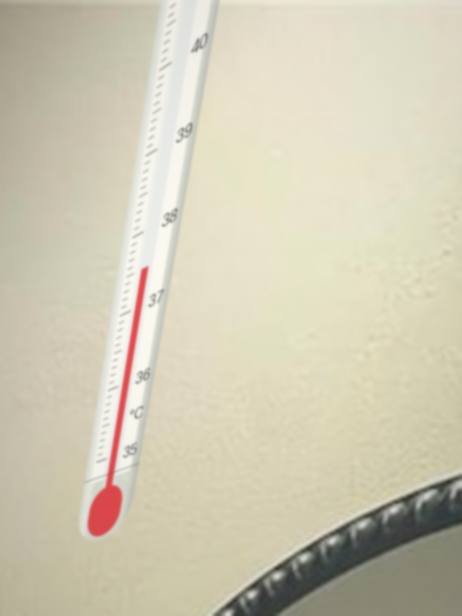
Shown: 37.5 °C
